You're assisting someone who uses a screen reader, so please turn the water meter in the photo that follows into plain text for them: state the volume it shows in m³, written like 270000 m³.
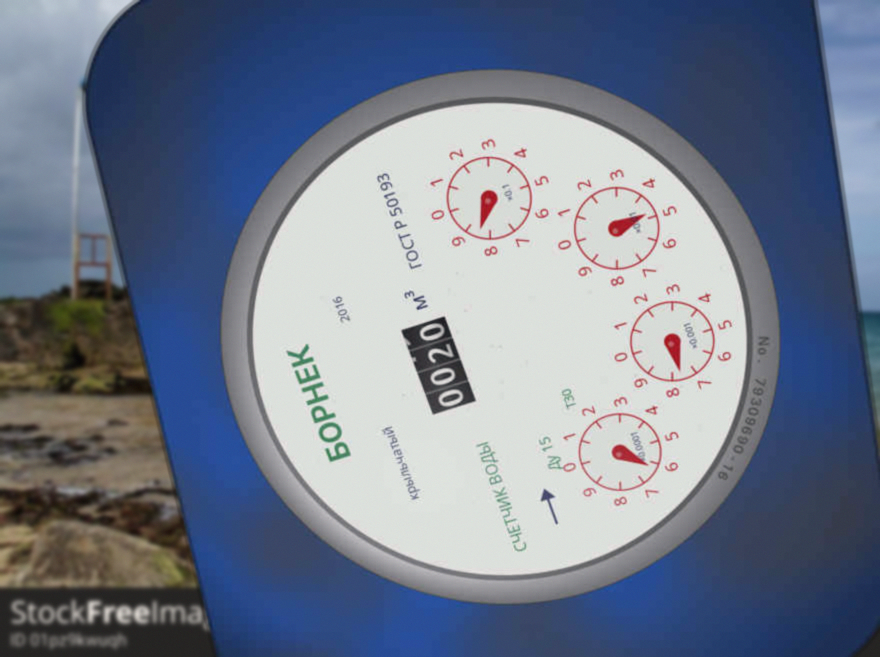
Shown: 19.8476 m³
